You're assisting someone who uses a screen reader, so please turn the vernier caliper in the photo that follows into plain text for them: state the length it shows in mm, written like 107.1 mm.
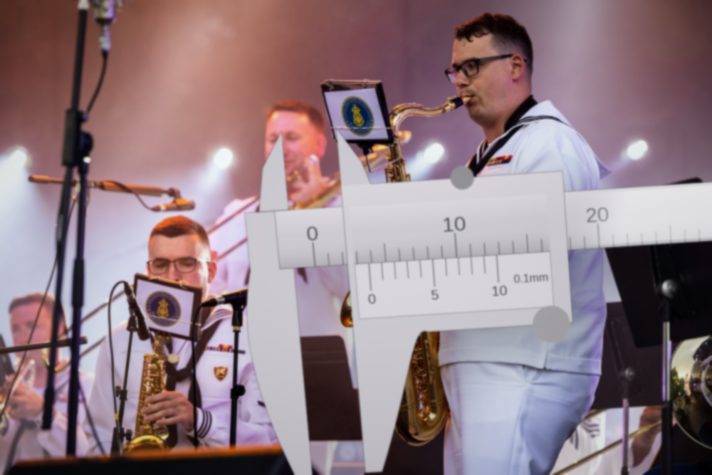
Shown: 3.8 mm
